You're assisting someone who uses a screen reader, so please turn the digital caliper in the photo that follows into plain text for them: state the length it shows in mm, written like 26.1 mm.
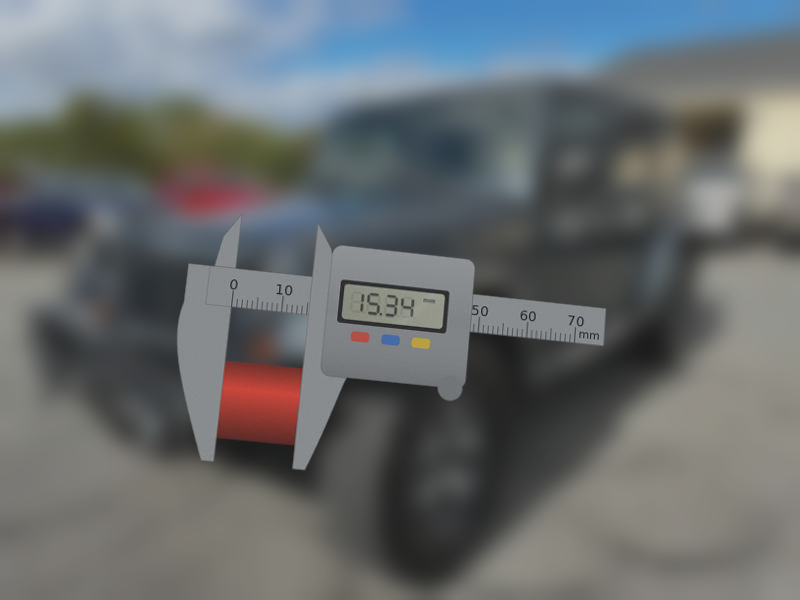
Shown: 15.34 mm
